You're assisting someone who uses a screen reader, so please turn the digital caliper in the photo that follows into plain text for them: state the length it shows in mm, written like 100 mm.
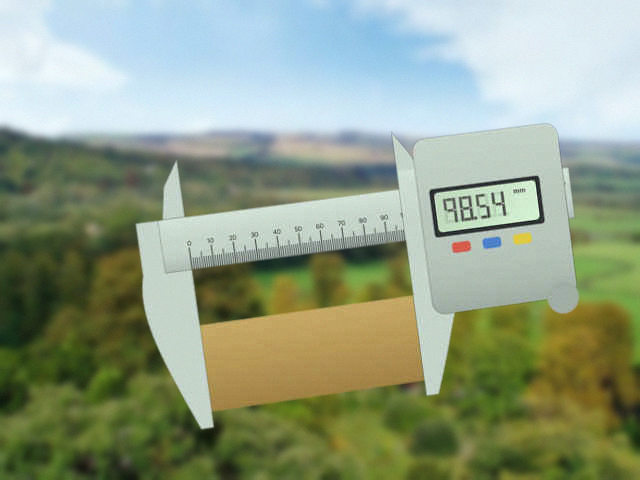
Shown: 98.54 mm
